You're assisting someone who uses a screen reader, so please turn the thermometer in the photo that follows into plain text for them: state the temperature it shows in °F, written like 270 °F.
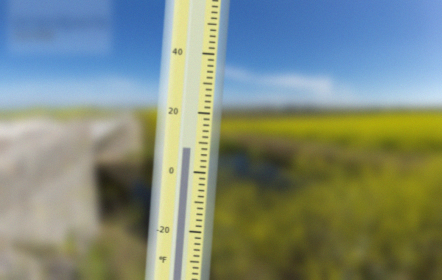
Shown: 8 °F
